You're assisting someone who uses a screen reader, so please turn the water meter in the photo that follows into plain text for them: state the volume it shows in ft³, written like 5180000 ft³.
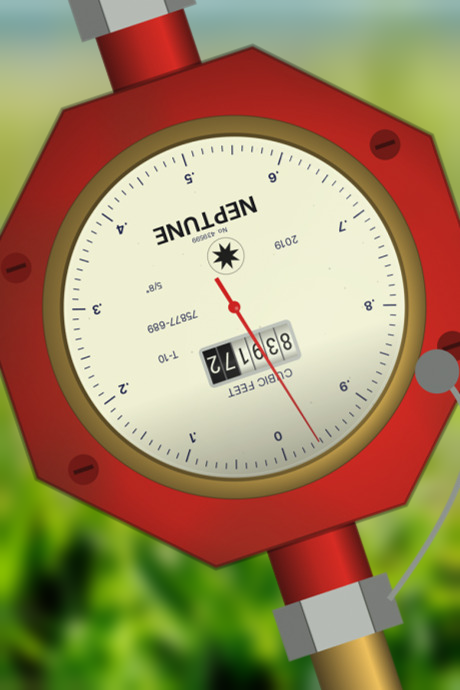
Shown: 839171.96 ft³
